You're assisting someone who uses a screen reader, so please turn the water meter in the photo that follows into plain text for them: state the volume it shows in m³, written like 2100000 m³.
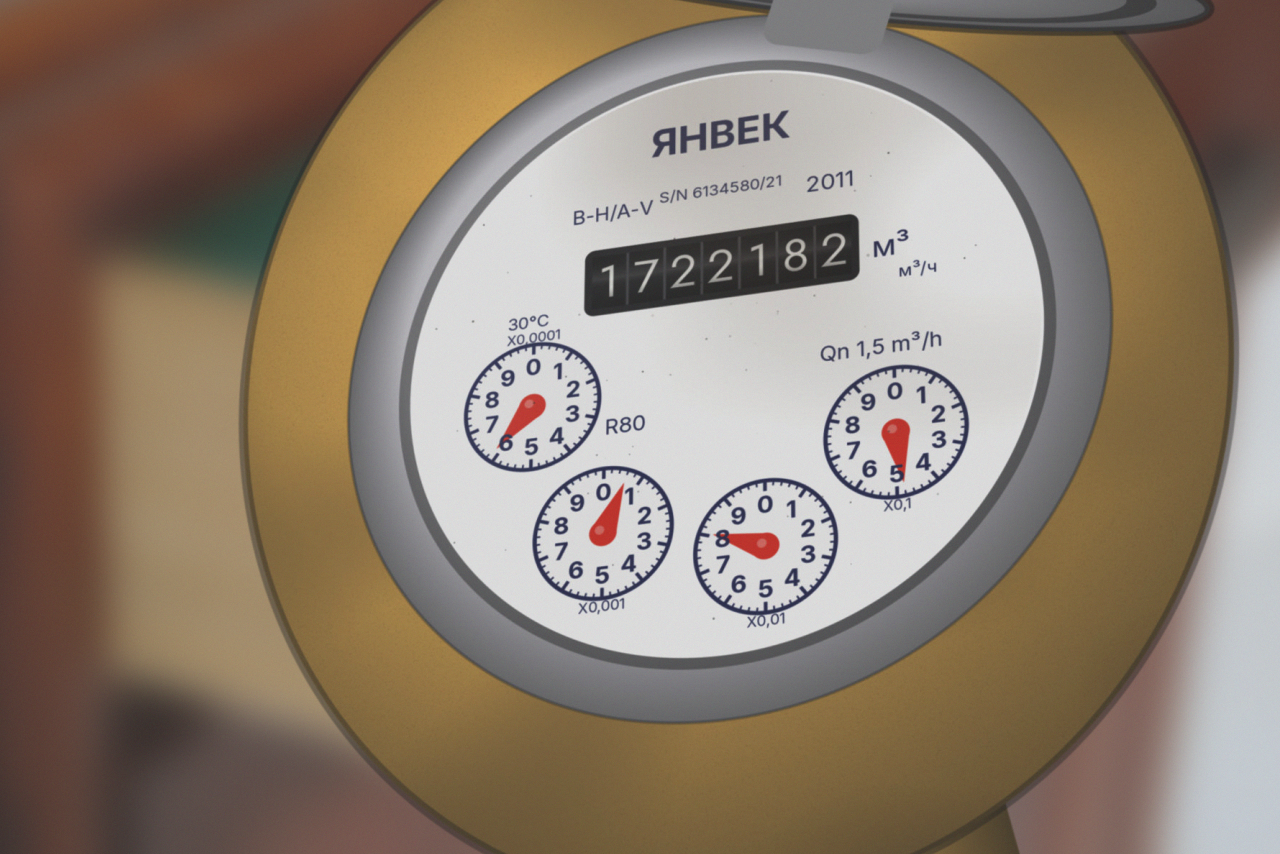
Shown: 1722182.4806 m³
